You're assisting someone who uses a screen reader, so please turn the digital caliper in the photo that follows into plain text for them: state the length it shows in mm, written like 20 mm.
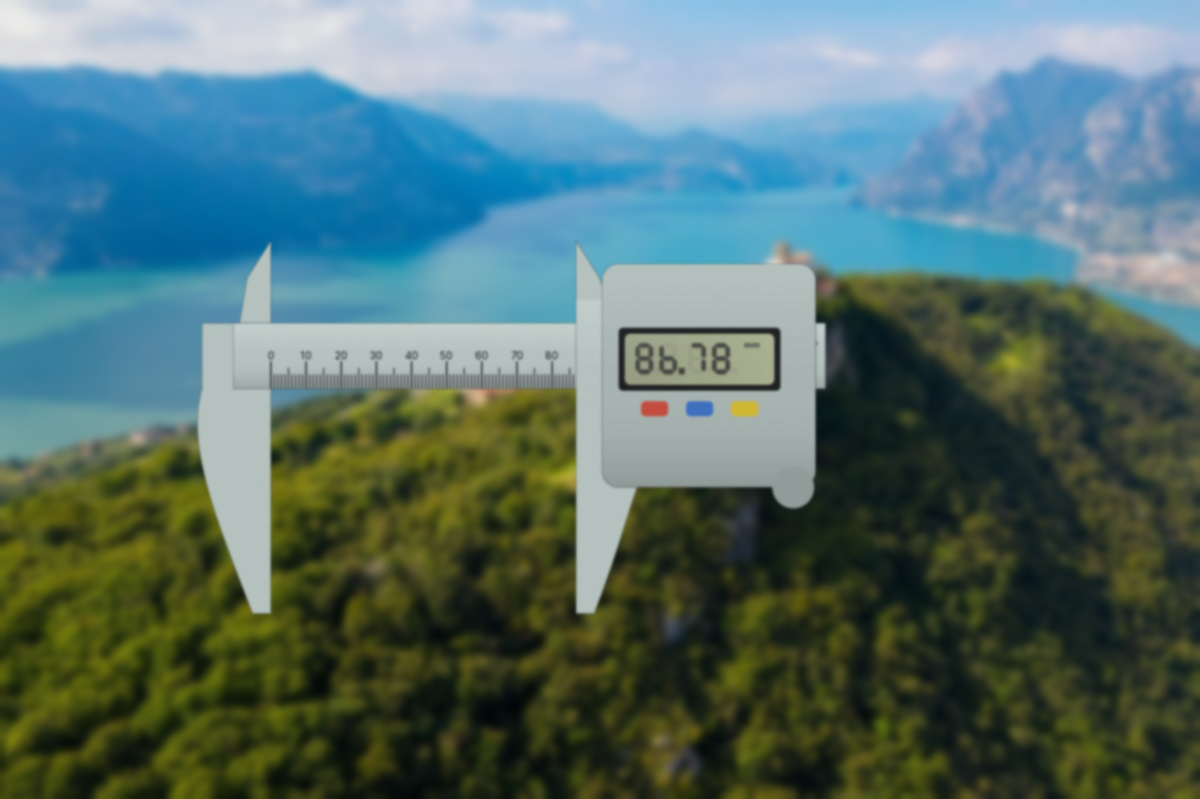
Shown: 86.78 mm
